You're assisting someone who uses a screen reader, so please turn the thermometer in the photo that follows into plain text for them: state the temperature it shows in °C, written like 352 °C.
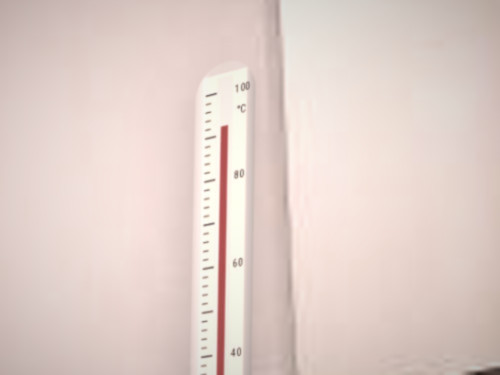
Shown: 92 °C
